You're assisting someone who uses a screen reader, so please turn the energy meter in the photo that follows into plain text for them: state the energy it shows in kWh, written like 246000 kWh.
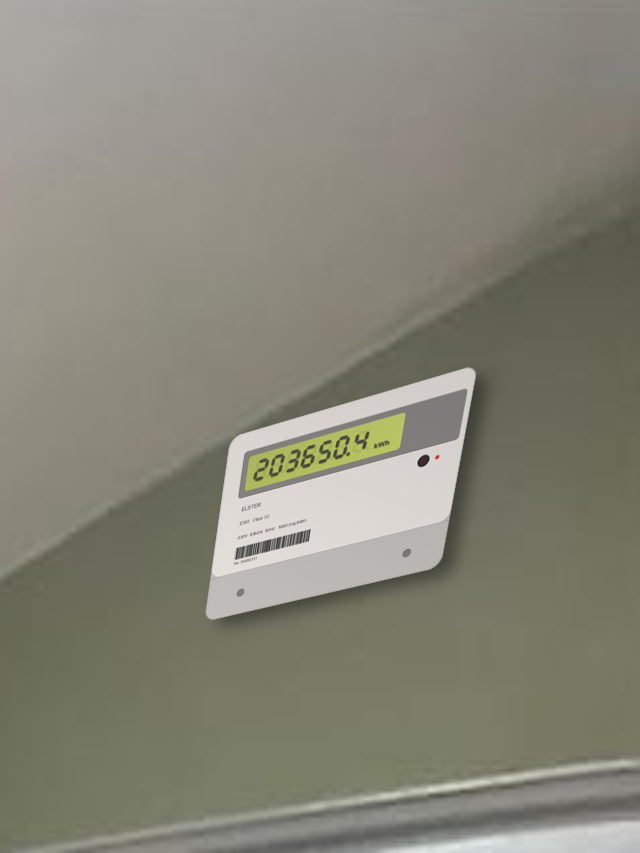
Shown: 203650.4 kWh
